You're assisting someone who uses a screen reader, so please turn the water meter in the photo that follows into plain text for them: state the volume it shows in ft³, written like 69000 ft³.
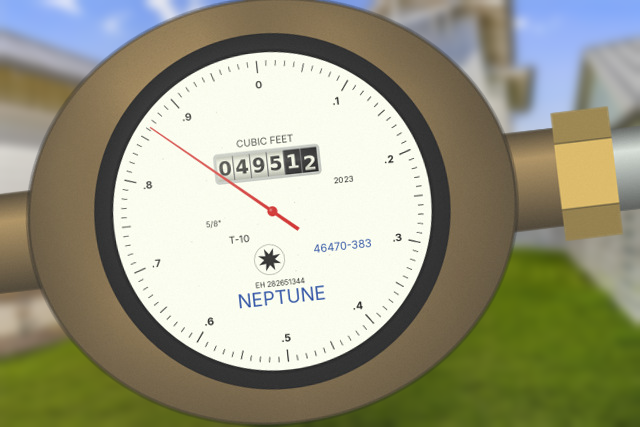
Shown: 49511.86 ft³
